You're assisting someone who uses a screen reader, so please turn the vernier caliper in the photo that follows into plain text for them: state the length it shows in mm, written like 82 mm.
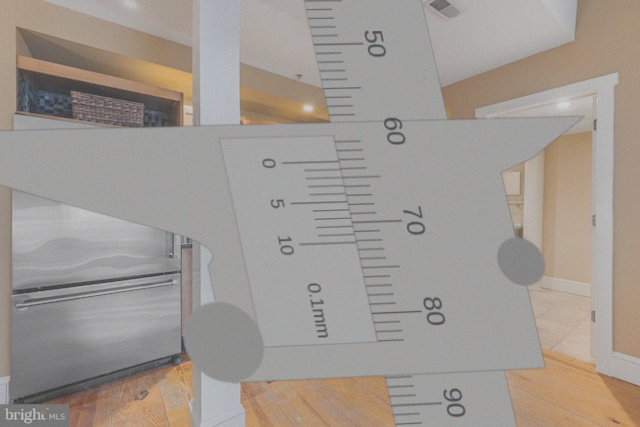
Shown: 63.2 mm
